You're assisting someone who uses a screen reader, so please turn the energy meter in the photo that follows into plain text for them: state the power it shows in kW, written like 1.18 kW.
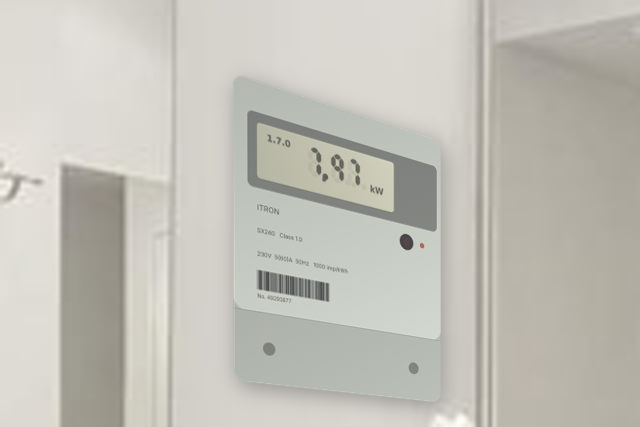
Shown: 7.97 kW
